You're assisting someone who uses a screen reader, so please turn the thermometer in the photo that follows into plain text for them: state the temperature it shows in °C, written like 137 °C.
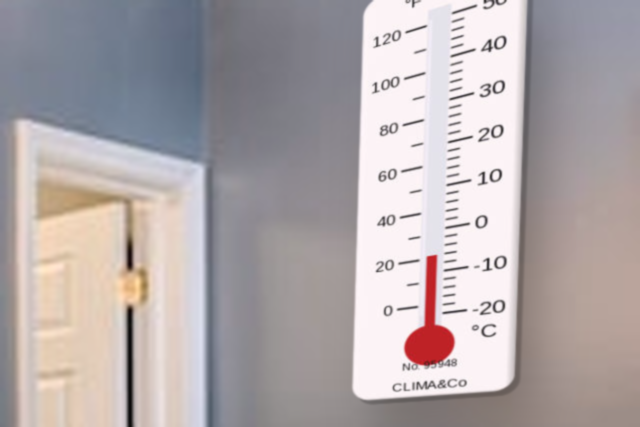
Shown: -6 °C
